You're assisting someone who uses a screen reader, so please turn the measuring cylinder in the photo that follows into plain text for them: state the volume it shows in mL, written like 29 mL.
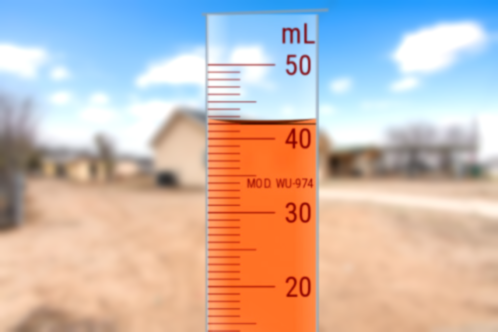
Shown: 42 mL
